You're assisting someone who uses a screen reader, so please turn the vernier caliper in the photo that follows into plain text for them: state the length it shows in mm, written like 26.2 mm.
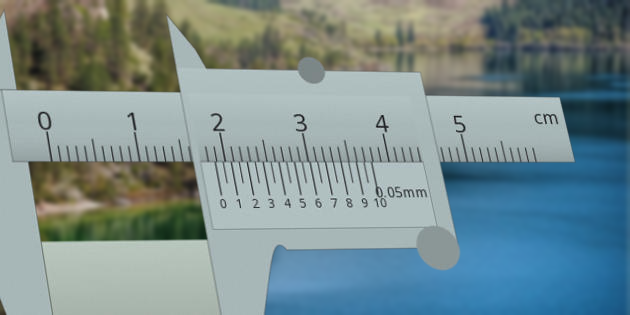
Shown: 18.8 mm
